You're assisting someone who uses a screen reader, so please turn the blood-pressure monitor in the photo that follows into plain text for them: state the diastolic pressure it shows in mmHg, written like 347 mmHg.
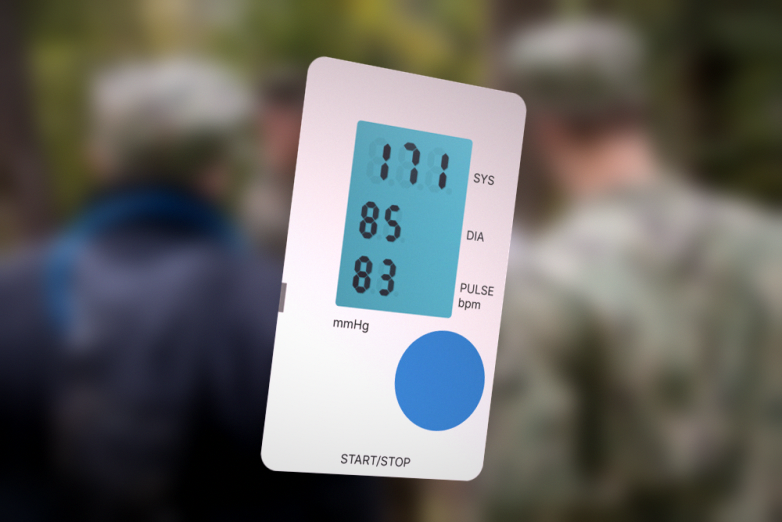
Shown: 85 mmHg
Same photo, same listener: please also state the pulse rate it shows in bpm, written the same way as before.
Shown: 83 bpm
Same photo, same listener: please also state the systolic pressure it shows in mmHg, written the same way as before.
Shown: 171 mmHg
